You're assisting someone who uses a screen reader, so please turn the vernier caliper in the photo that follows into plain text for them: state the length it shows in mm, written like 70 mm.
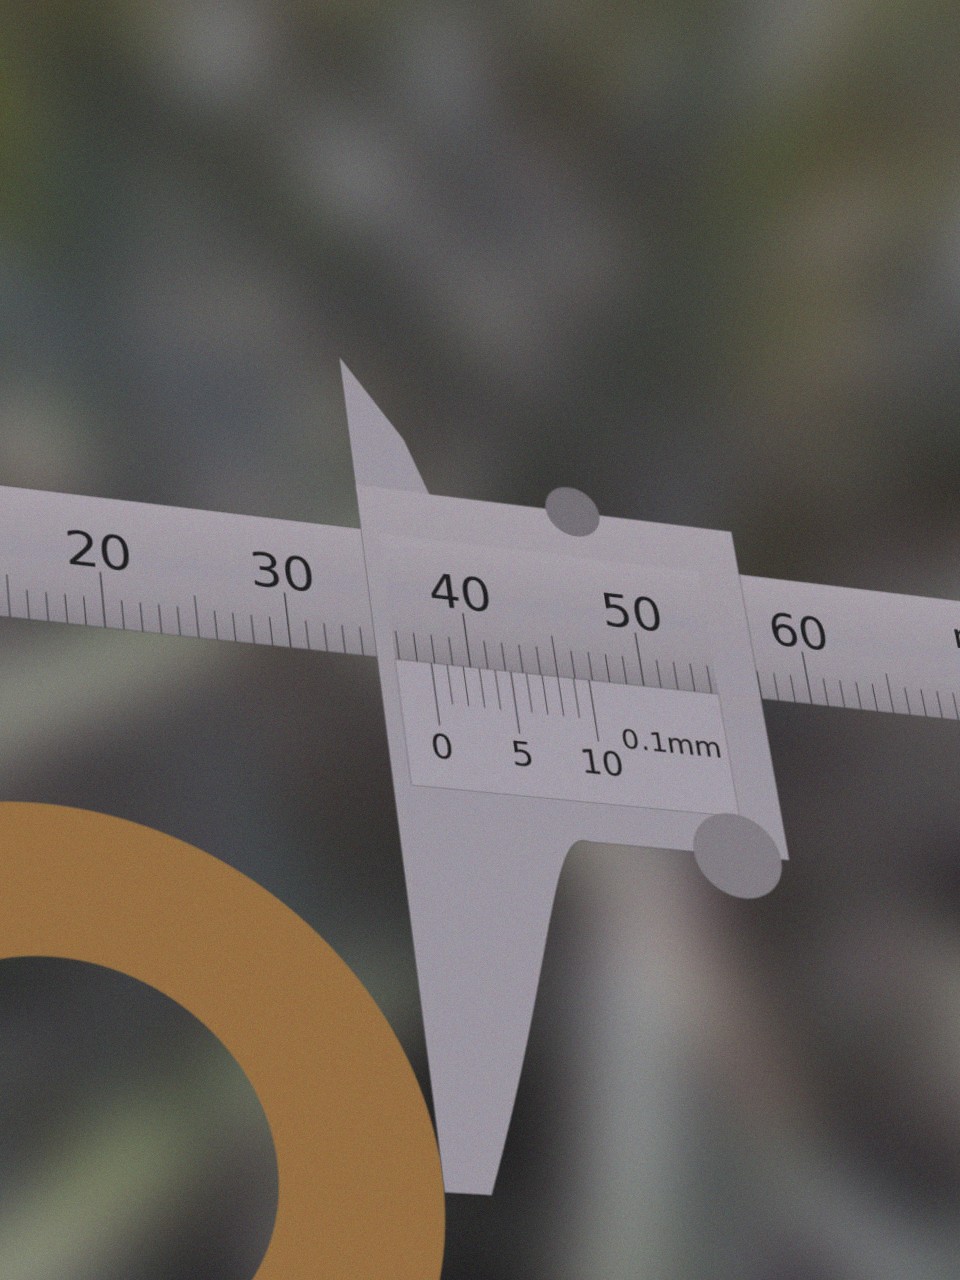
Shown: 37.8 mm
